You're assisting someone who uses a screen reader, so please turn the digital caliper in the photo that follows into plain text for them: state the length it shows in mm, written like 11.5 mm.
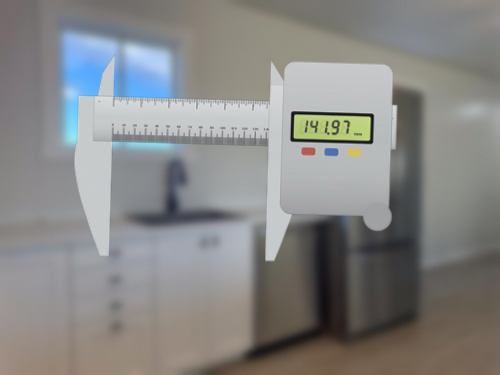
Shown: 141.97 mm
